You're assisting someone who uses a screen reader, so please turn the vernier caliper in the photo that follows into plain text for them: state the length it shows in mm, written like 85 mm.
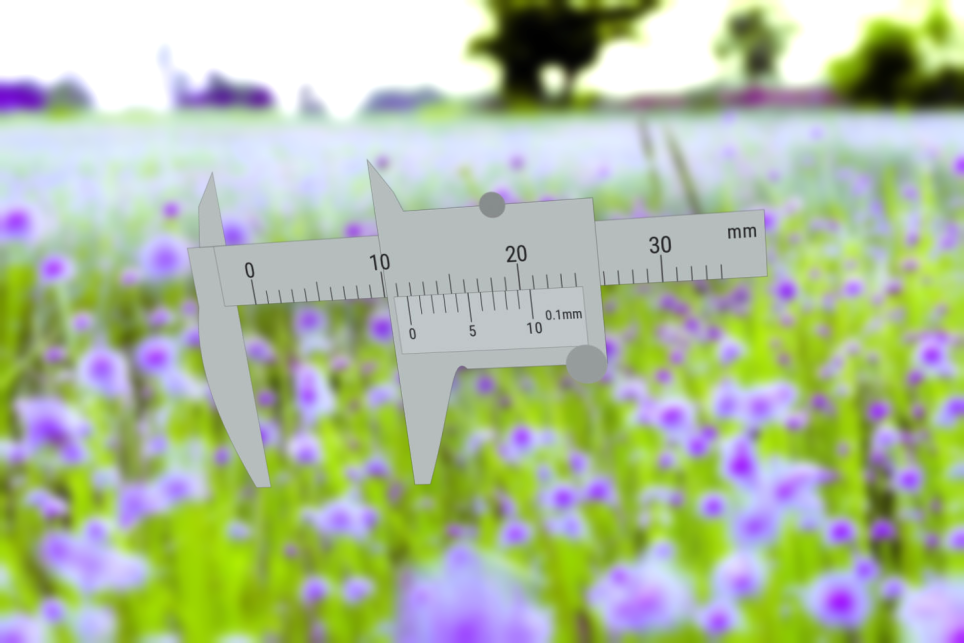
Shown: 11.7 mm
